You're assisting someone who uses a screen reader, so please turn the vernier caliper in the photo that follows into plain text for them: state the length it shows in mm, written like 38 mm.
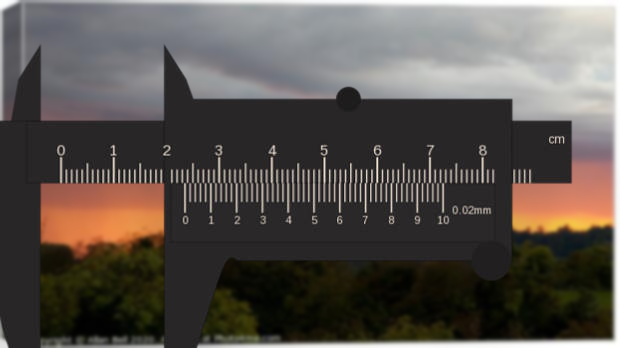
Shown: 23.5 mm
